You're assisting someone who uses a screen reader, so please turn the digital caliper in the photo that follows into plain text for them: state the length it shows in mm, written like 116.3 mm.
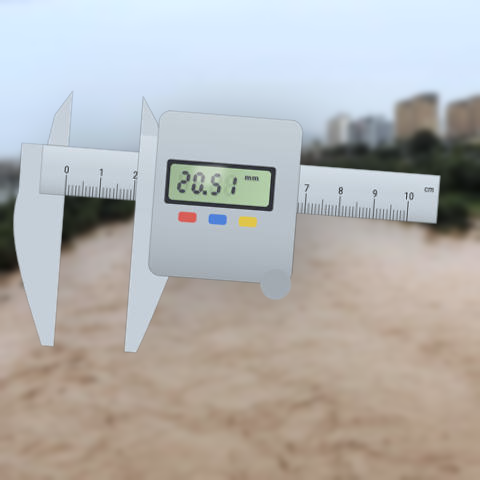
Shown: 20.51 mm
